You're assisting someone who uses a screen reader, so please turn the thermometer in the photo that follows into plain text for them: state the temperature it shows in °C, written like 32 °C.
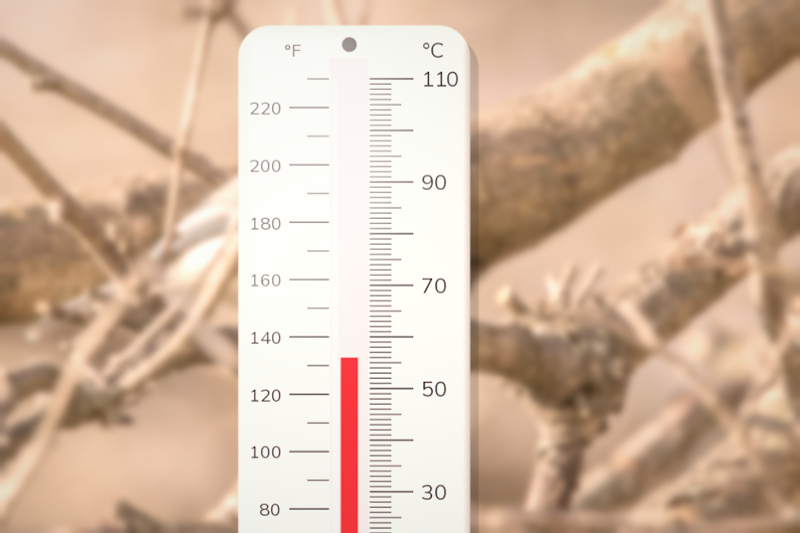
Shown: 56 °C
